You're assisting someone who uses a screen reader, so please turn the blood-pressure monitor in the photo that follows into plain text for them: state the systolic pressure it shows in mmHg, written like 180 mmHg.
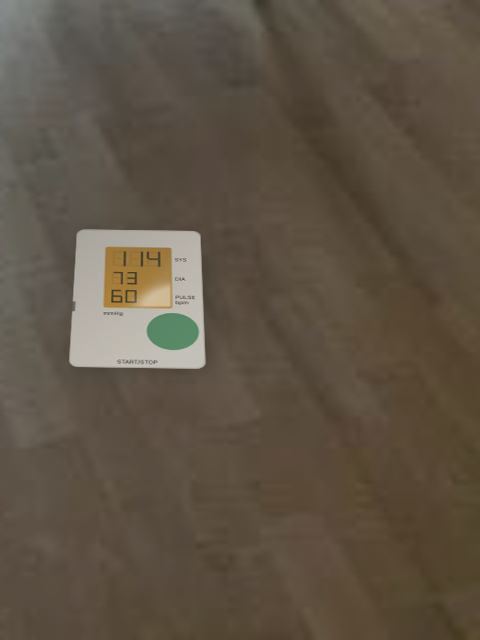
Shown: 114 mmHg
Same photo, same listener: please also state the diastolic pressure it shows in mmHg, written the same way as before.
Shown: 73 mmHg
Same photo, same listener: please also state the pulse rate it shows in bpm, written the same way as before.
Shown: 60 bpm
